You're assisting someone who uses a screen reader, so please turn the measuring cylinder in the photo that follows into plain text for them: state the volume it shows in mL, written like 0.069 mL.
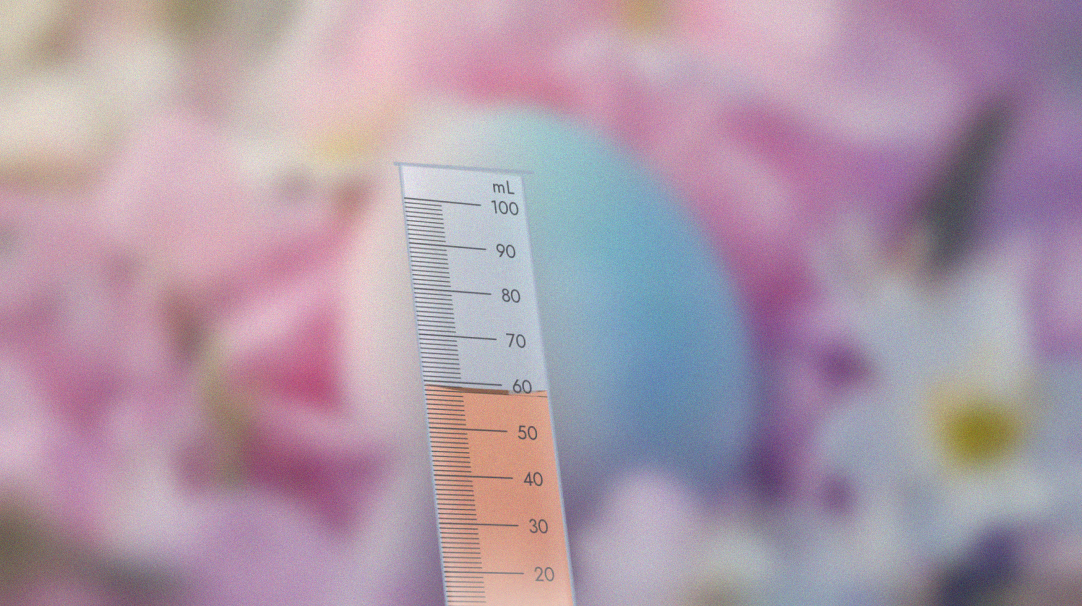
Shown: 58 mL
